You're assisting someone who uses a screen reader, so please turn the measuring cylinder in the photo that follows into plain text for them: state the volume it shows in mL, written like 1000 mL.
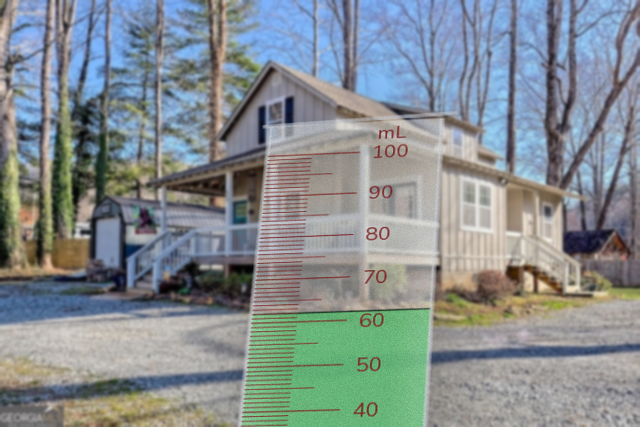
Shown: 62 mL
